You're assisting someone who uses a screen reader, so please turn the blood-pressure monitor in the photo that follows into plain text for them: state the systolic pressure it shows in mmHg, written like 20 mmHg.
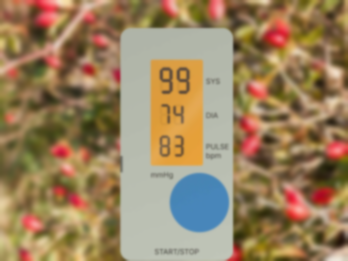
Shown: 99 mmHg
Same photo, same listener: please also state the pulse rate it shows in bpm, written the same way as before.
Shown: 83 bpm
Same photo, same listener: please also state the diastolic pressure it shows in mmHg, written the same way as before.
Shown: 74 mmHg
